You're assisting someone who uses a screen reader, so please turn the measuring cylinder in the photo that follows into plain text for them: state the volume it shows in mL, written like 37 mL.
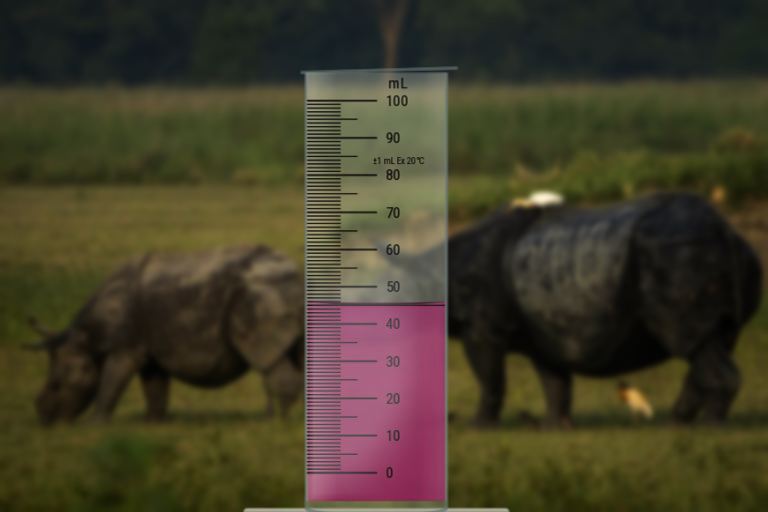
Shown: 45 mL
